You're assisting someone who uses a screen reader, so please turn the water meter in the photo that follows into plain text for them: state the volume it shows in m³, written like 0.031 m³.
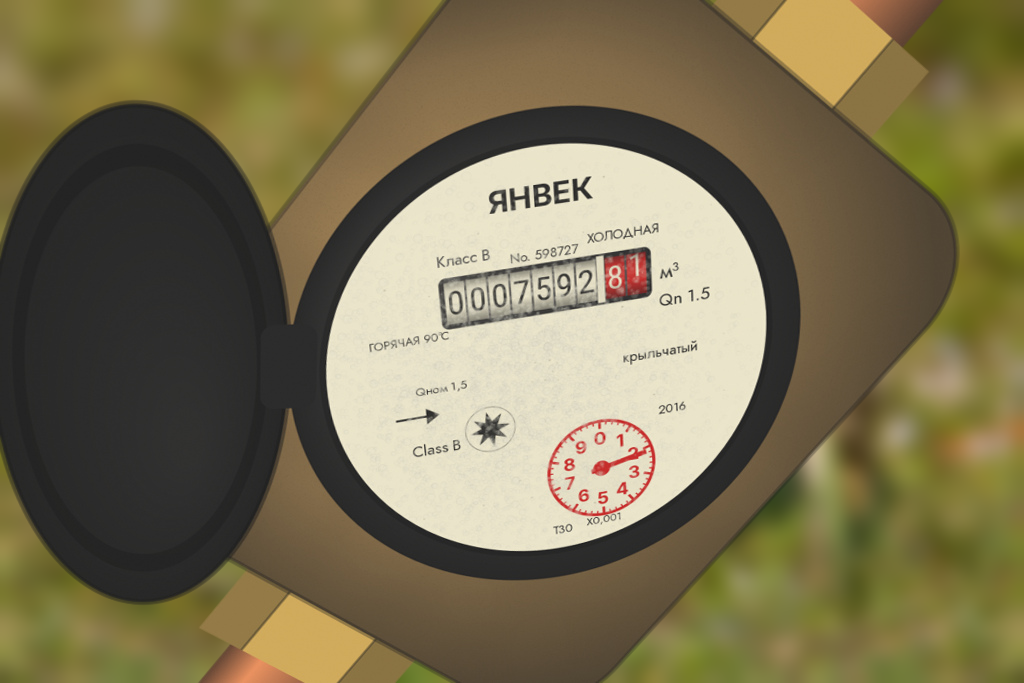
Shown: 7592.812 m³
